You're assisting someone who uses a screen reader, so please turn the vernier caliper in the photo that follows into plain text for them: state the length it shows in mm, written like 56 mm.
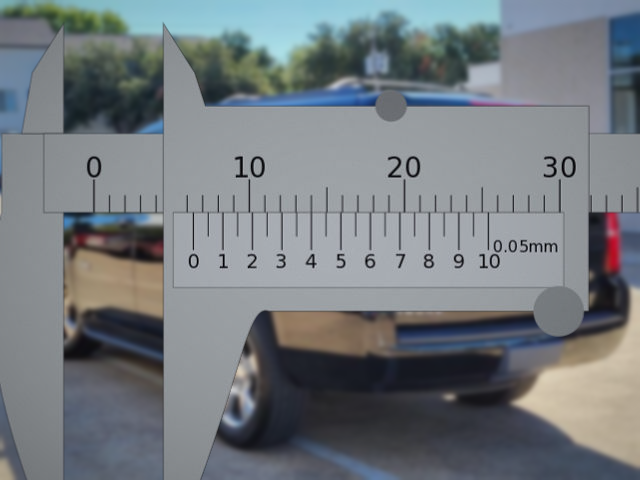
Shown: 6.4 mm
